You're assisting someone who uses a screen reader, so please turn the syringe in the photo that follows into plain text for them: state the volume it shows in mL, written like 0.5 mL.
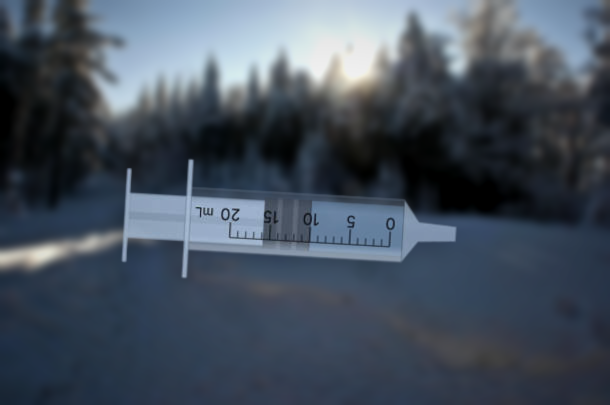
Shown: 10 mL
